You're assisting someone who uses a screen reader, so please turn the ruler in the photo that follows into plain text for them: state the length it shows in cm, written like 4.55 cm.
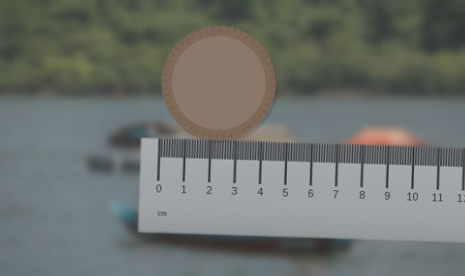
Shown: 4.5 cm
